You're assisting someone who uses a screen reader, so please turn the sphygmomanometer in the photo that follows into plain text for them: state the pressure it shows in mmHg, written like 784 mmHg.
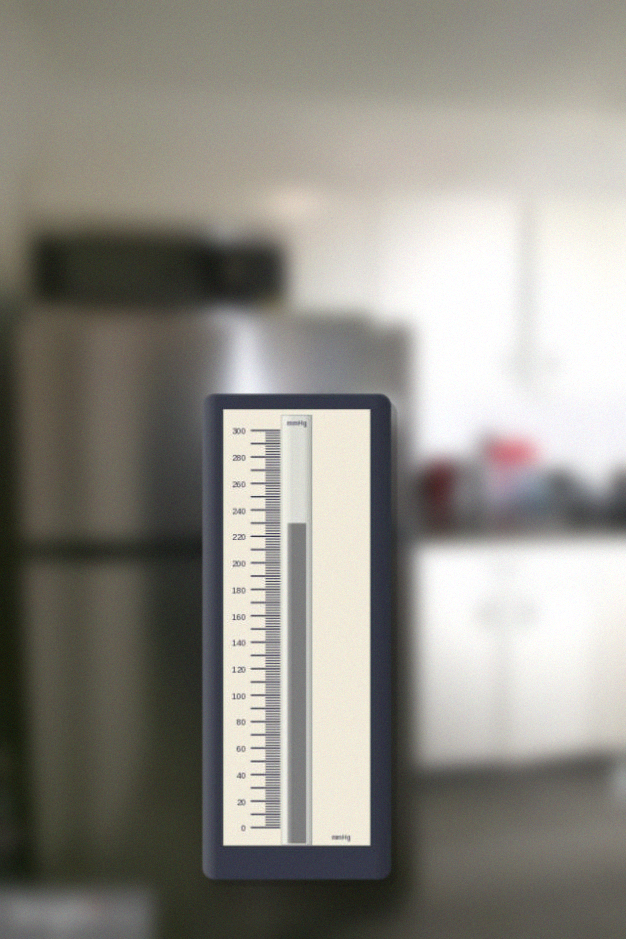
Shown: 230 mmHg
